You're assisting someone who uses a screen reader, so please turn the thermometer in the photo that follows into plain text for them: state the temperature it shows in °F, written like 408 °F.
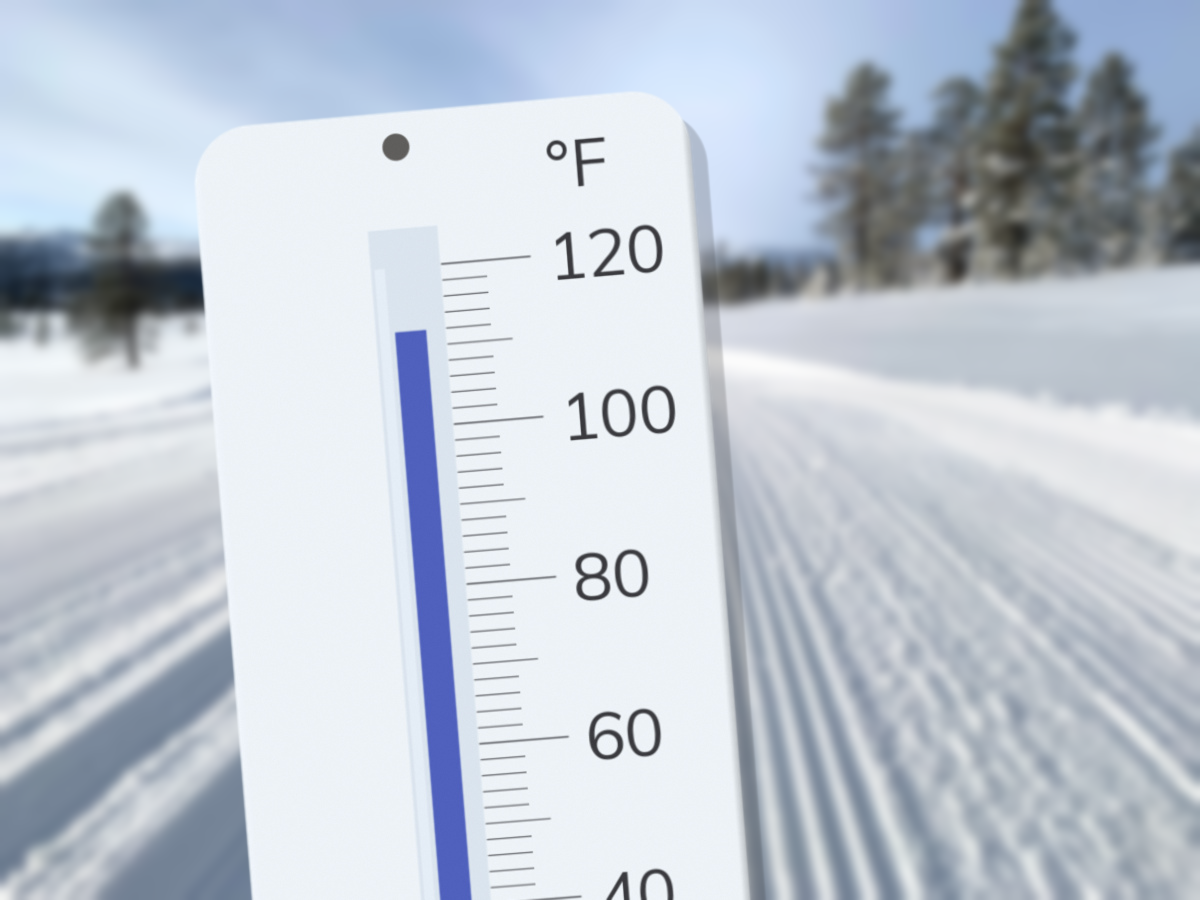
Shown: 112 °F
